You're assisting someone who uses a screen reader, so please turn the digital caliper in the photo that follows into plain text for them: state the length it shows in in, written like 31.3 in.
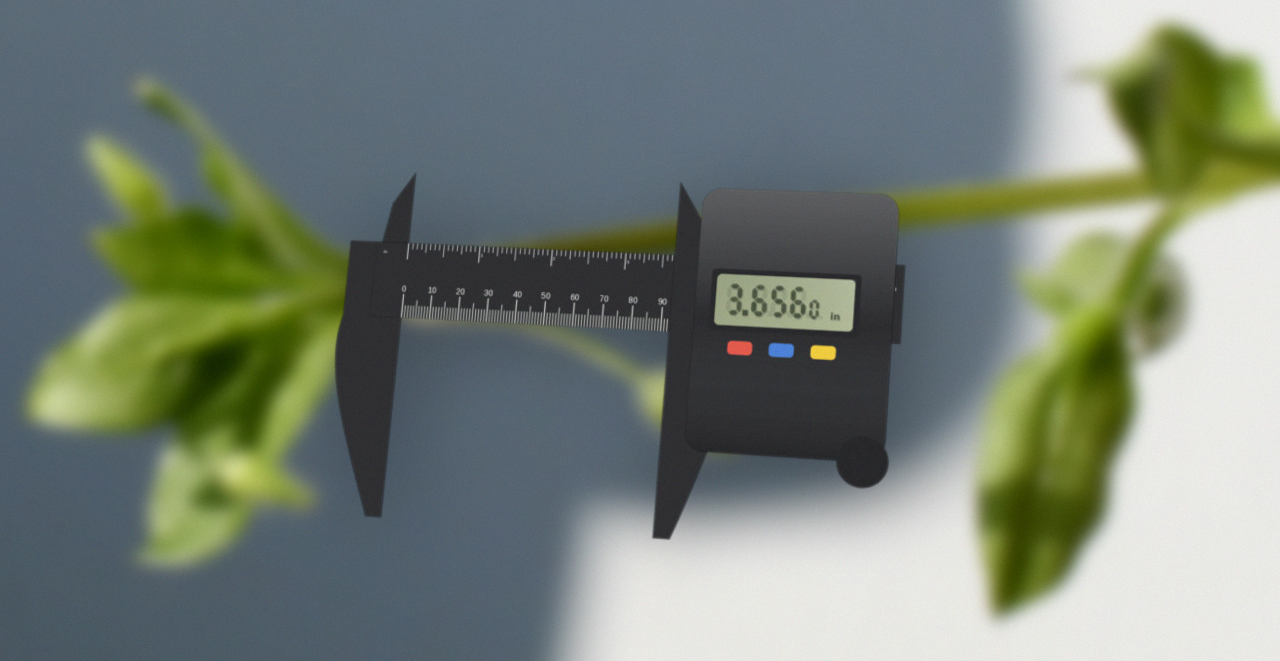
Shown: 3.6560 in
